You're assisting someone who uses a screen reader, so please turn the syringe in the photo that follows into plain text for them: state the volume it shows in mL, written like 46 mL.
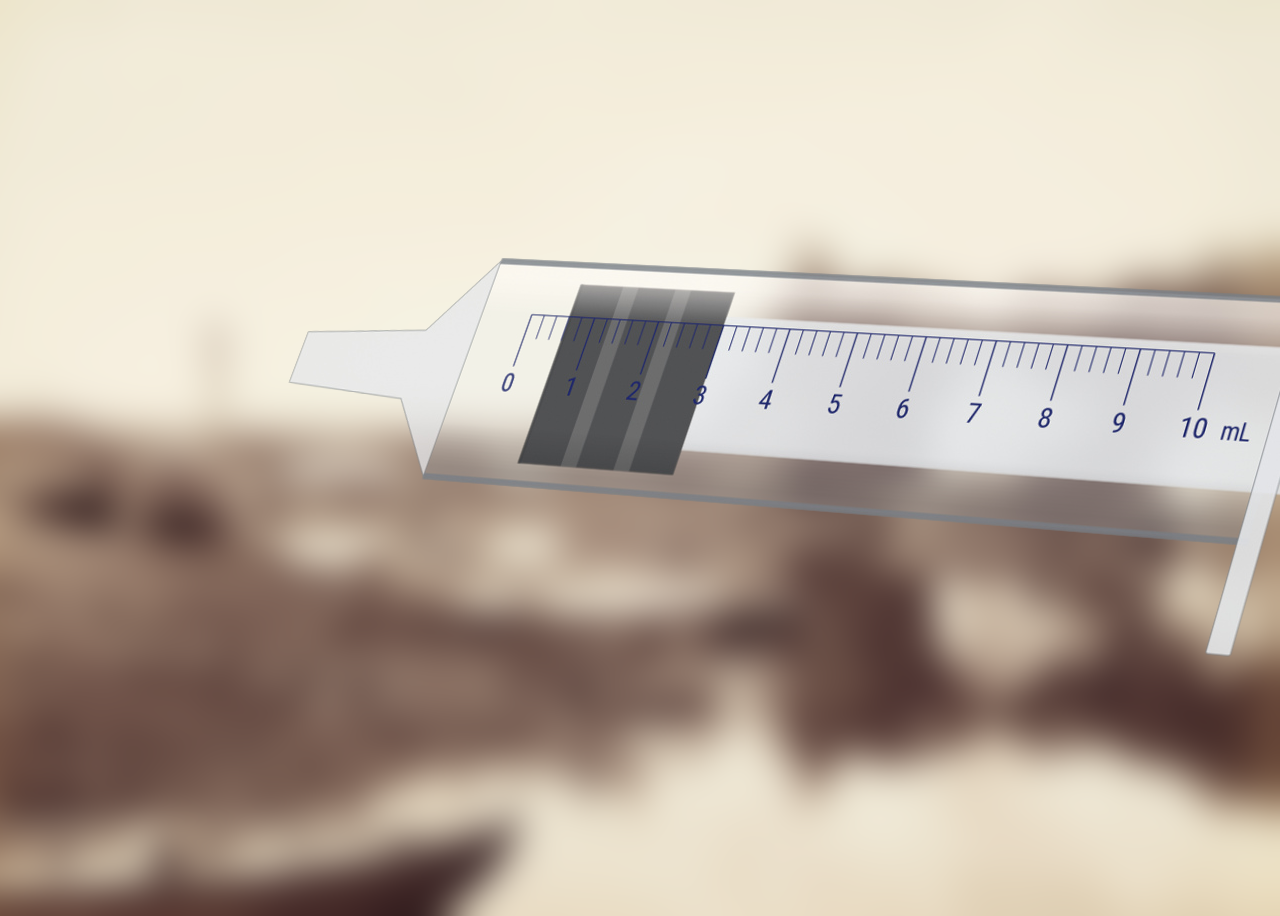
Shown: 0.6 mL
